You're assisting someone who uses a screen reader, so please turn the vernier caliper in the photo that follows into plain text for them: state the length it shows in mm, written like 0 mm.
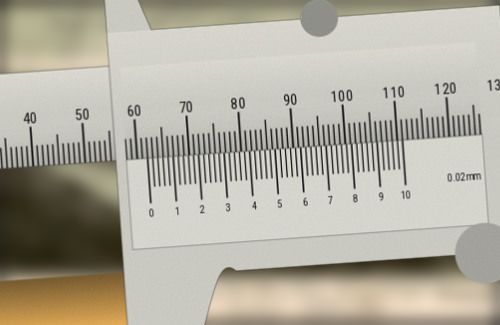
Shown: 62.0 mm
